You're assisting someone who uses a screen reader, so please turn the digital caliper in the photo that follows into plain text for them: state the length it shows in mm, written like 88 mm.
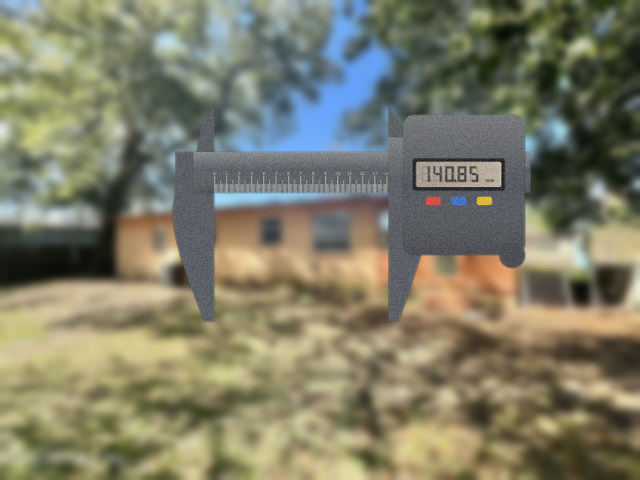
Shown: 140.85 mm
